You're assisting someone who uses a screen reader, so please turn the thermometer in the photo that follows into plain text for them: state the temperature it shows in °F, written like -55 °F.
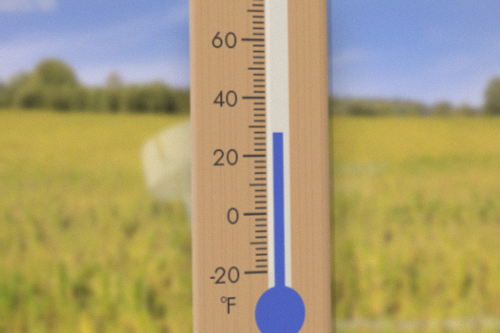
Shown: 28 °F
